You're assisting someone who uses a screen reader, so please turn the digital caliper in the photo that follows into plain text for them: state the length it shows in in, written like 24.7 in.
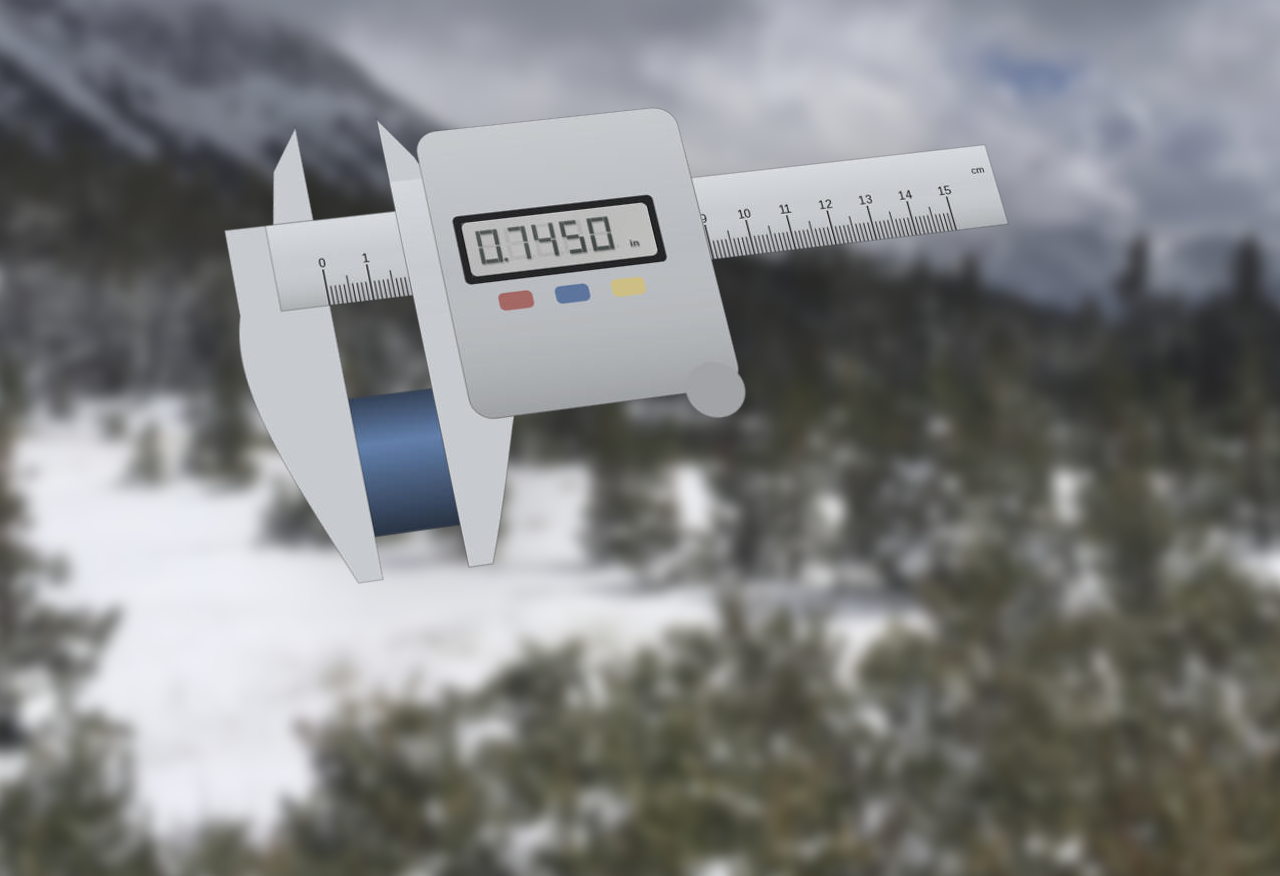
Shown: 0.7450 in
